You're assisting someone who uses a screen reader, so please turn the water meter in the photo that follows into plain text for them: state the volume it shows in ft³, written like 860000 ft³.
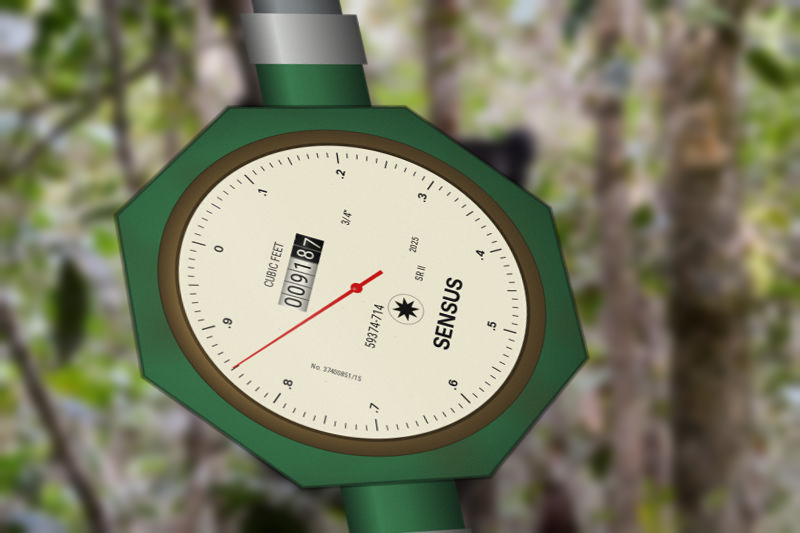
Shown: 9186.85 ft³
